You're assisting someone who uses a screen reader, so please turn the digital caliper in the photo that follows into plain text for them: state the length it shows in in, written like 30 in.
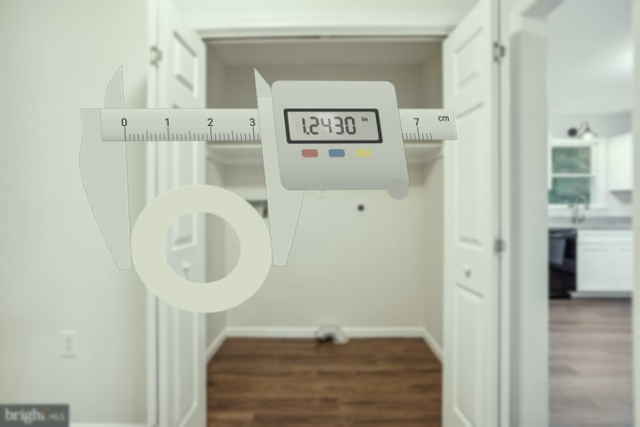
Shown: 1.2430 in
